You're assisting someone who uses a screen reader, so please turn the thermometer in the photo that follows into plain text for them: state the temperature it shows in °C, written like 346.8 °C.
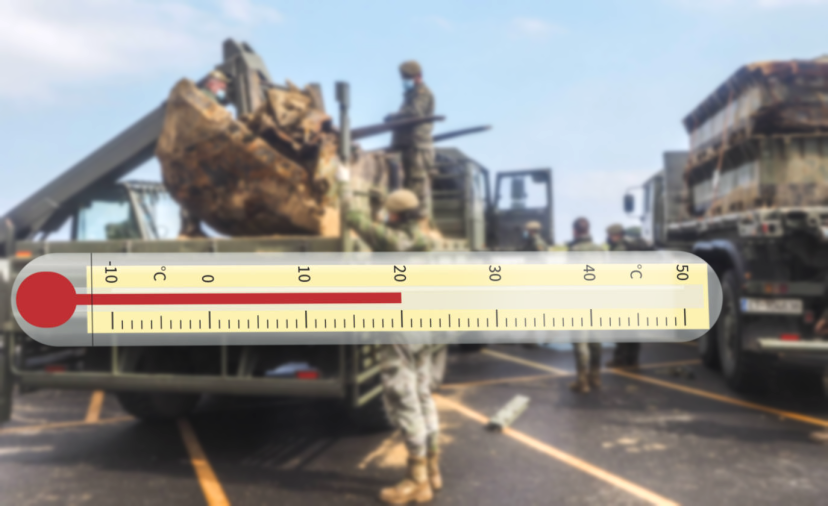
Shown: 20 °C
